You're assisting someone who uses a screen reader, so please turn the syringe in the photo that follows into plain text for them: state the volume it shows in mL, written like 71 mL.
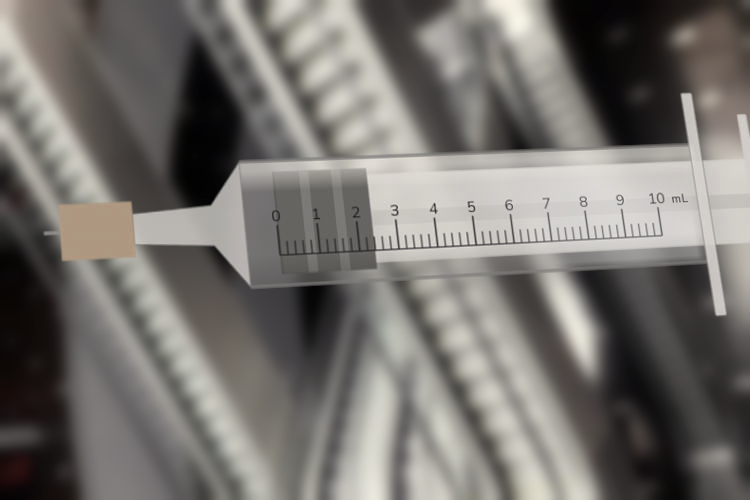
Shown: 0 mL
